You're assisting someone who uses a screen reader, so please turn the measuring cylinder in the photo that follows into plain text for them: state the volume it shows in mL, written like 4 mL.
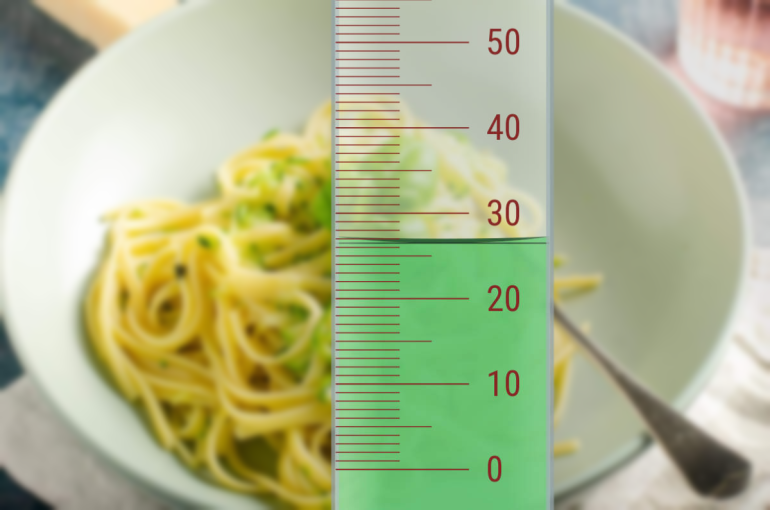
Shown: 26.5 mL
